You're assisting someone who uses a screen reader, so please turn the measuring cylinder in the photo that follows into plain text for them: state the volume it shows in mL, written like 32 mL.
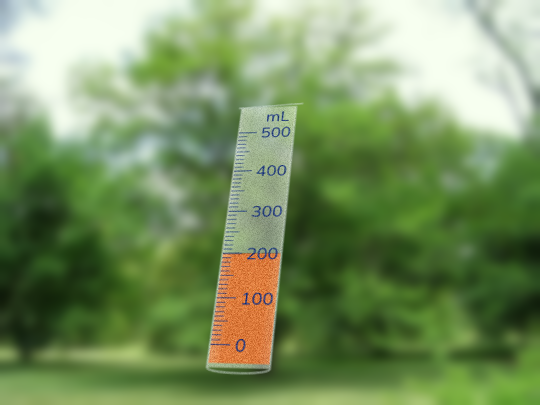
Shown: 200 mL
